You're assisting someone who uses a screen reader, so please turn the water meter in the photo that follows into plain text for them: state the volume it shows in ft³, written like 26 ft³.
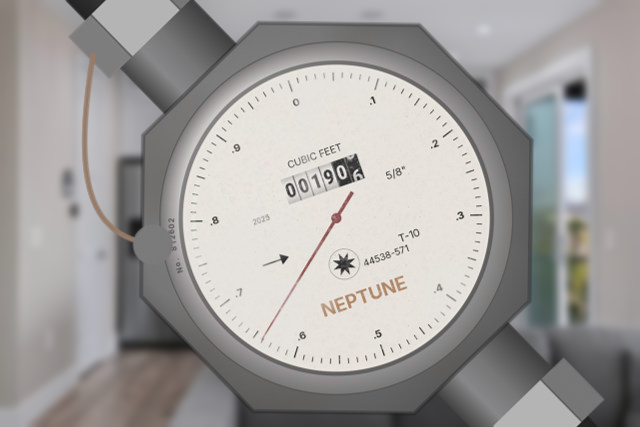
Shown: 1905.64 ft³
